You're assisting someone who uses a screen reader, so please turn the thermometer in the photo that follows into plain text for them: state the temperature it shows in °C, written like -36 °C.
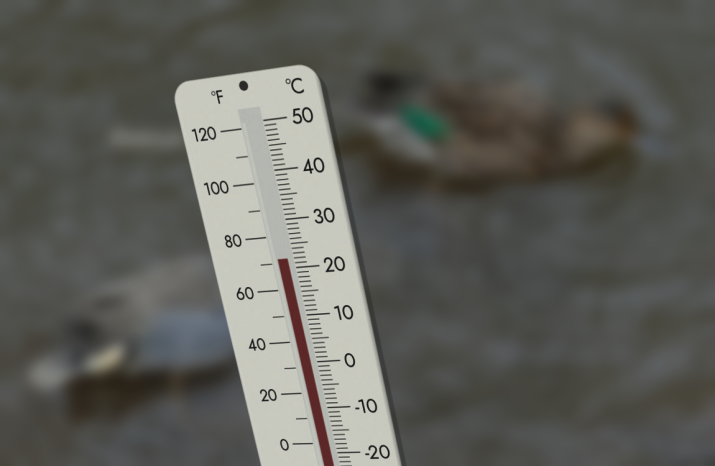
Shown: 22 °C
